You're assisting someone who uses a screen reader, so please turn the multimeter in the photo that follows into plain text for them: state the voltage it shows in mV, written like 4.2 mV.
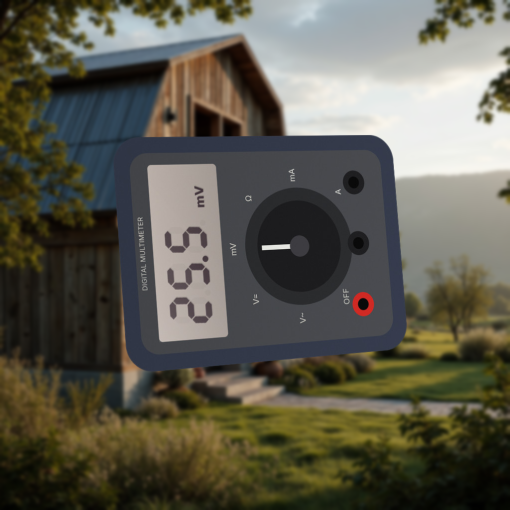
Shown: 25.5 mV
